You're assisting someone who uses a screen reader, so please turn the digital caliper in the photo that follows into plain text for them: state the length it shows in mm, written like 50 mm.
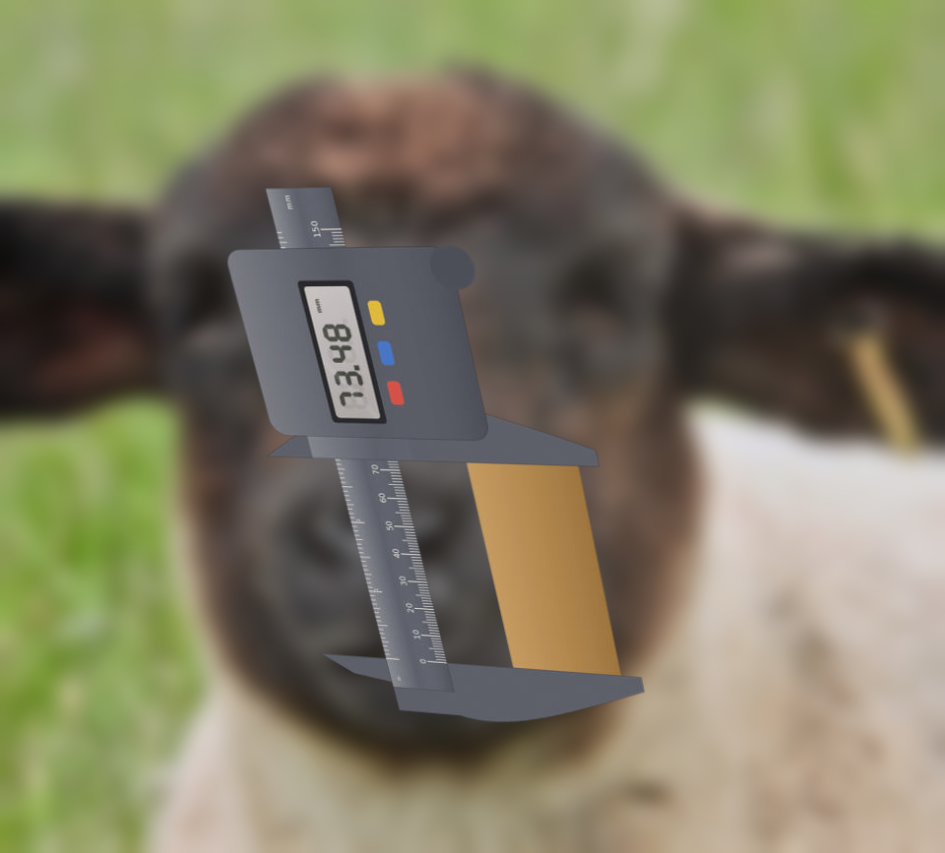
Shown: 73.48 mm
